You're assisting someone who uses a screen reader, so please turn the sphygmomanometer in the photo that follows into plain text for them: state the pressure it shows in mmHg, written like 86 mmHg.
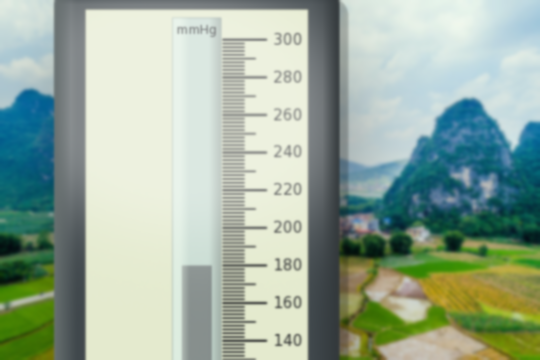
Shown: 180 mmHg
